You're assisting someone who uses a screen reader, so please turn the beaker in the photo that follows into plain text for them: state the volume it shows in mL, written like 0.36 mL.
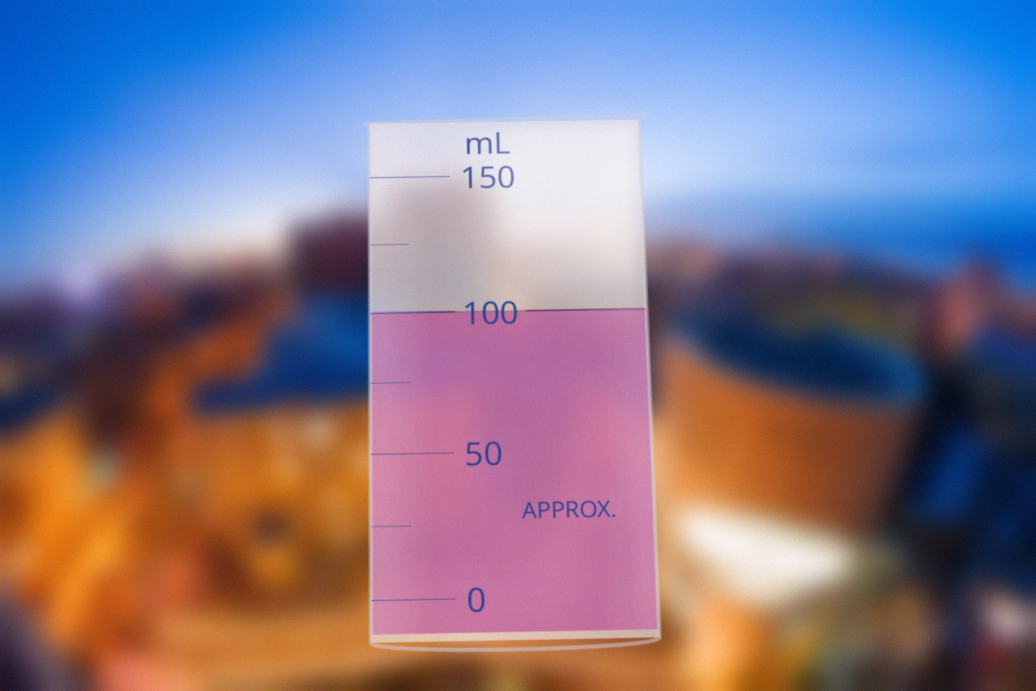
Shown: 100 mL
